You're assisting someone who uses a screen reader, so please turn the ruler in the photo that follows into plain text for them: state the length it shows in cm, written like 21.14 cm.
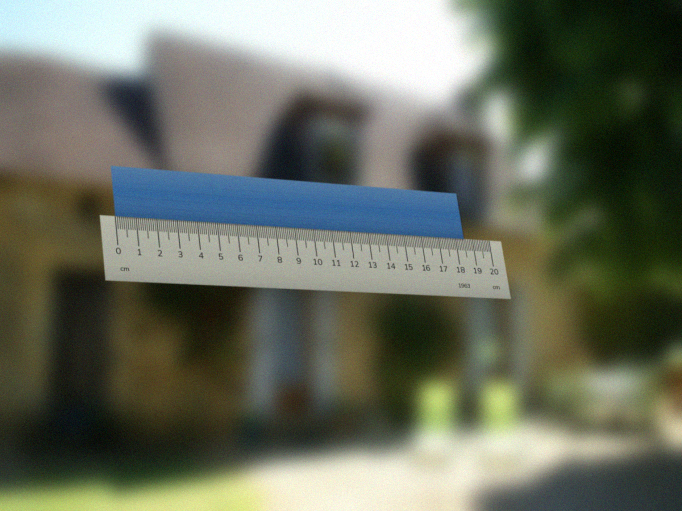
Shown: 18.5 cm
